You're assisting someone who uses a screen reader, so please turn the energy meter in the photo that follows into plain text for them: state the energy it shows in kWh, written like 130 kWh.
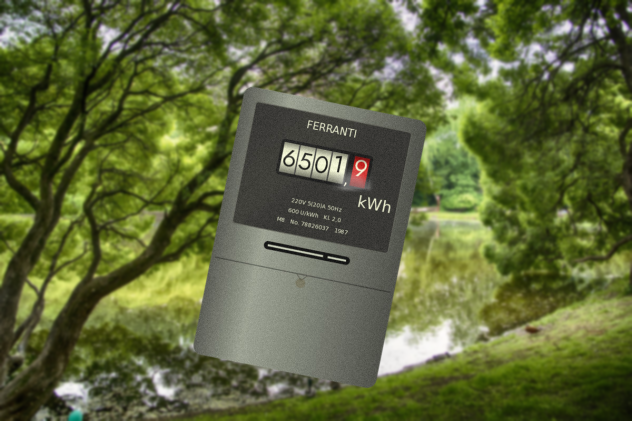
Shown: 6501.9 kWh
